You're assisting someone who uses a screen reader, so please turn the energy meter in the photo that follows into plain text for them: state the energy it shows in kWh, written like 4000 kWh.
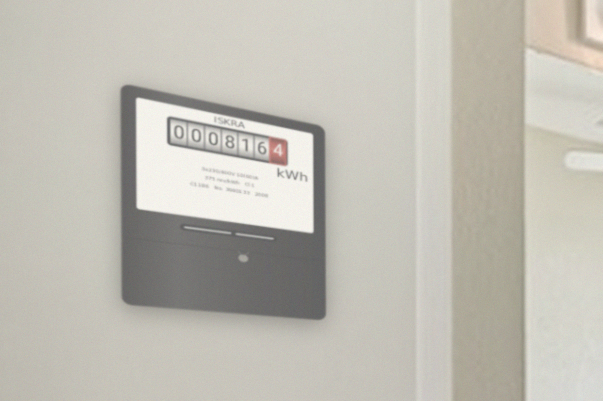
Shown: 816.4 kWh
